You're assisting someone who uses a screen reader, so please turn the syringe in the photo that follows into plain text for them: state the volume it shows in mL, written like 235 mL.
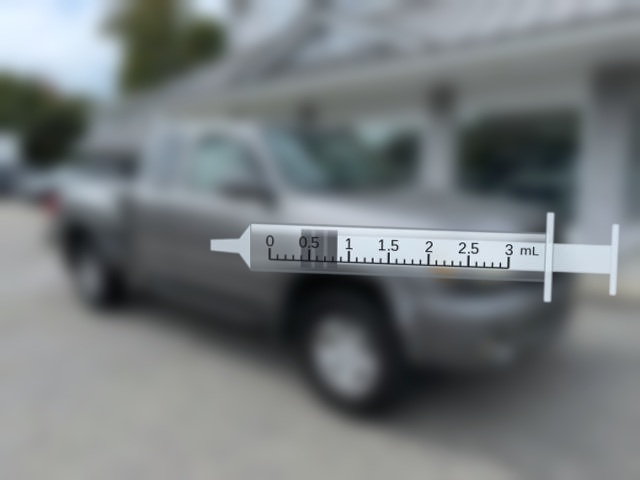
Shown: 0.4 mL
